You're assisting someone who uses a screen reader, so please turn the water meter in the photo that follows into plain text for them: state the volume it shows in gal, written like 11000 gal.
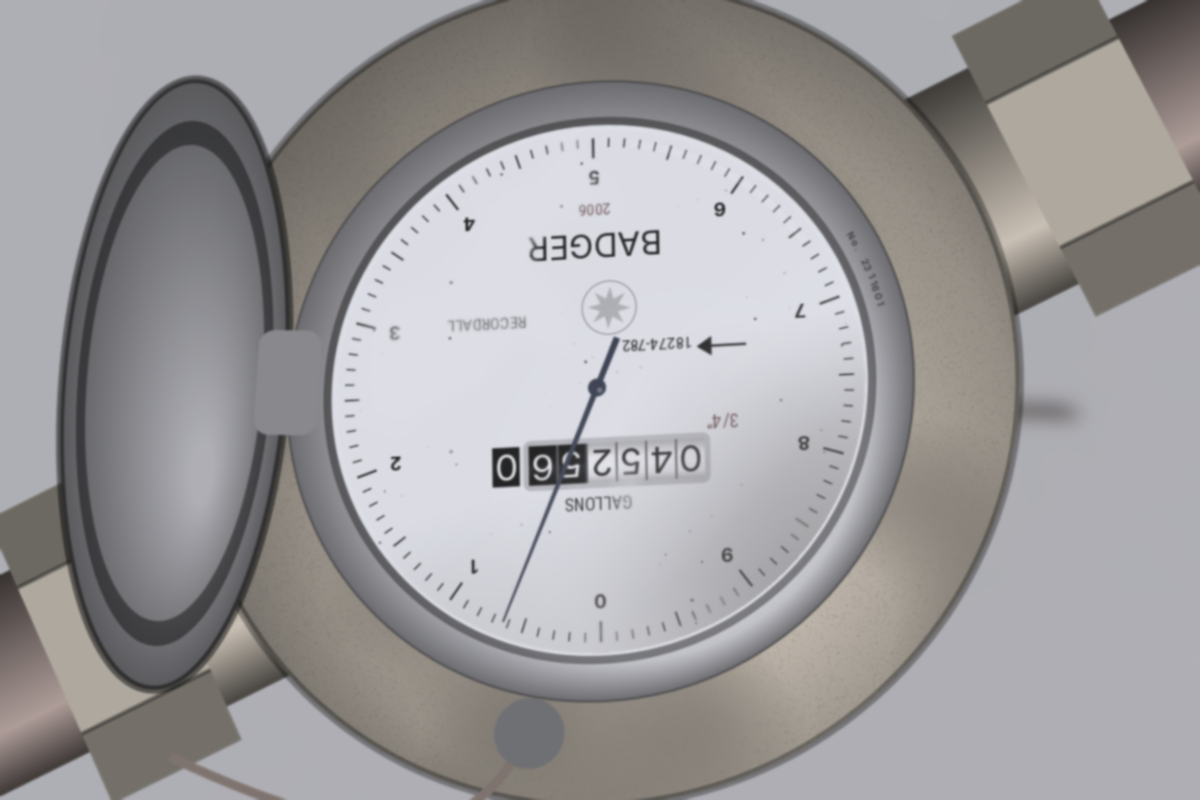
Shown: 452560.6 gal
